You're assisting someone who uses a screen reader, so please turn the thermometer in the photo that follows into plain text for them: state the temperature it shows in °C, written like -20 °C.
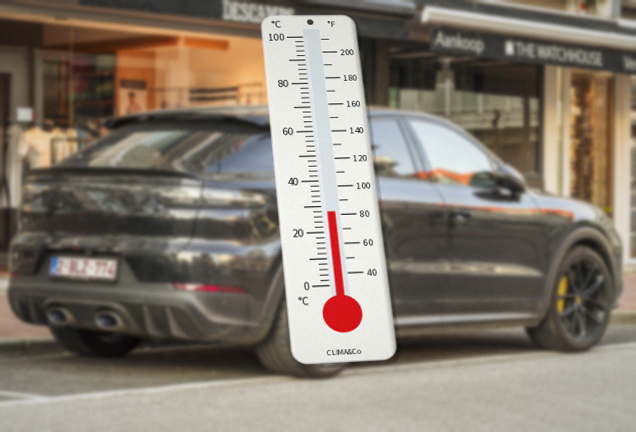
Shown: 28 °C
